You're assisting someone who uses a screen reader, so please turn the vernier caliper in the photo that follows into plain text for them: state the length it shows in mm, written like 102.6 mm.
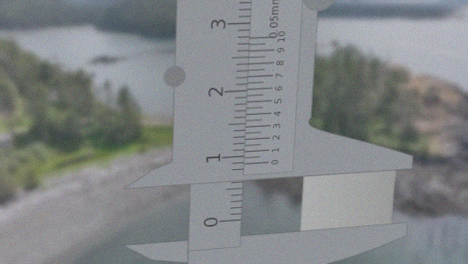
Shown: 8.8 mm
